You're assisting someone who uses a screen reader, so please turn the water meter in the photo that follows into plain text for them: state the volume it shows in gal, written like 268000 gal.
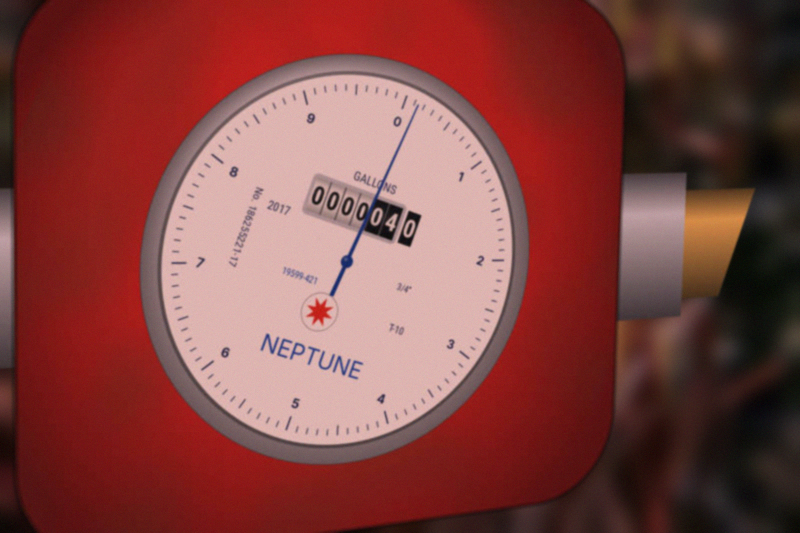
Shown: 40.1 gal
